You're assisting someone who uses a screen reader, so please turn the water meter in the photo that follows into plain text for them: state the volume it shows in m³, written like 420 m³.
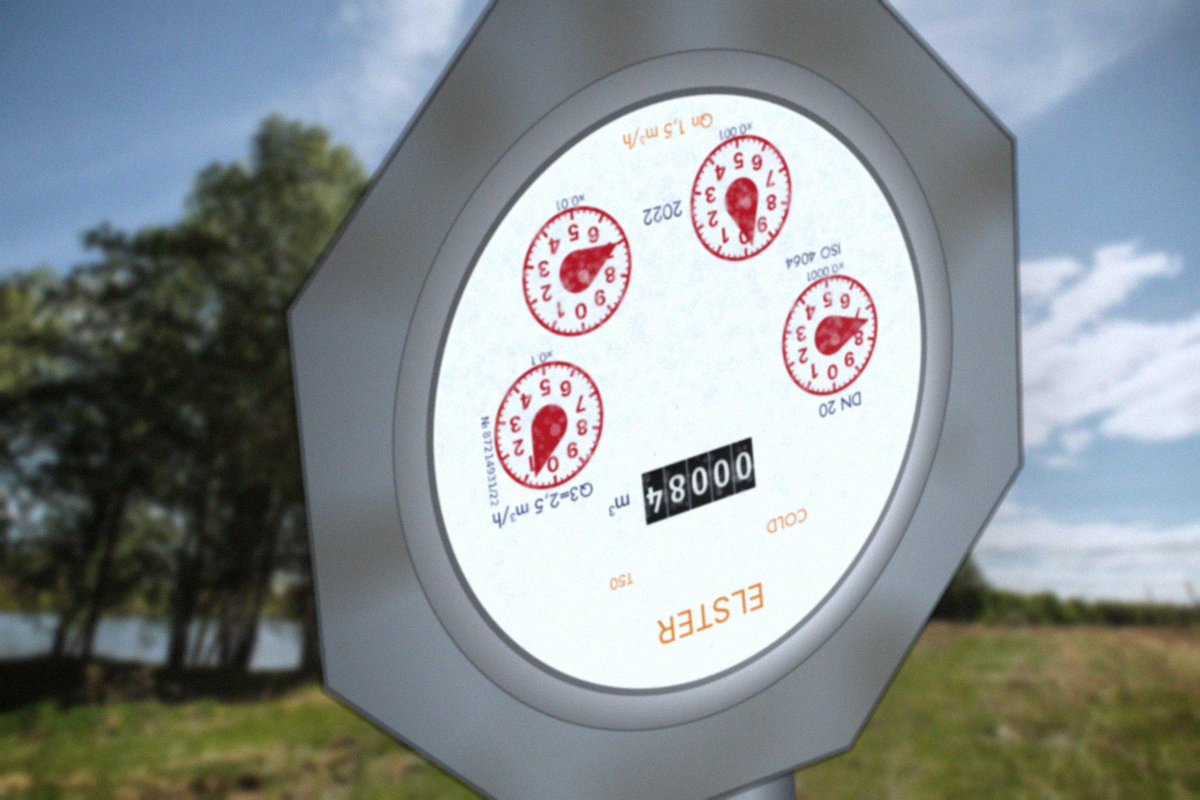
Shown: 84.0697 m³
